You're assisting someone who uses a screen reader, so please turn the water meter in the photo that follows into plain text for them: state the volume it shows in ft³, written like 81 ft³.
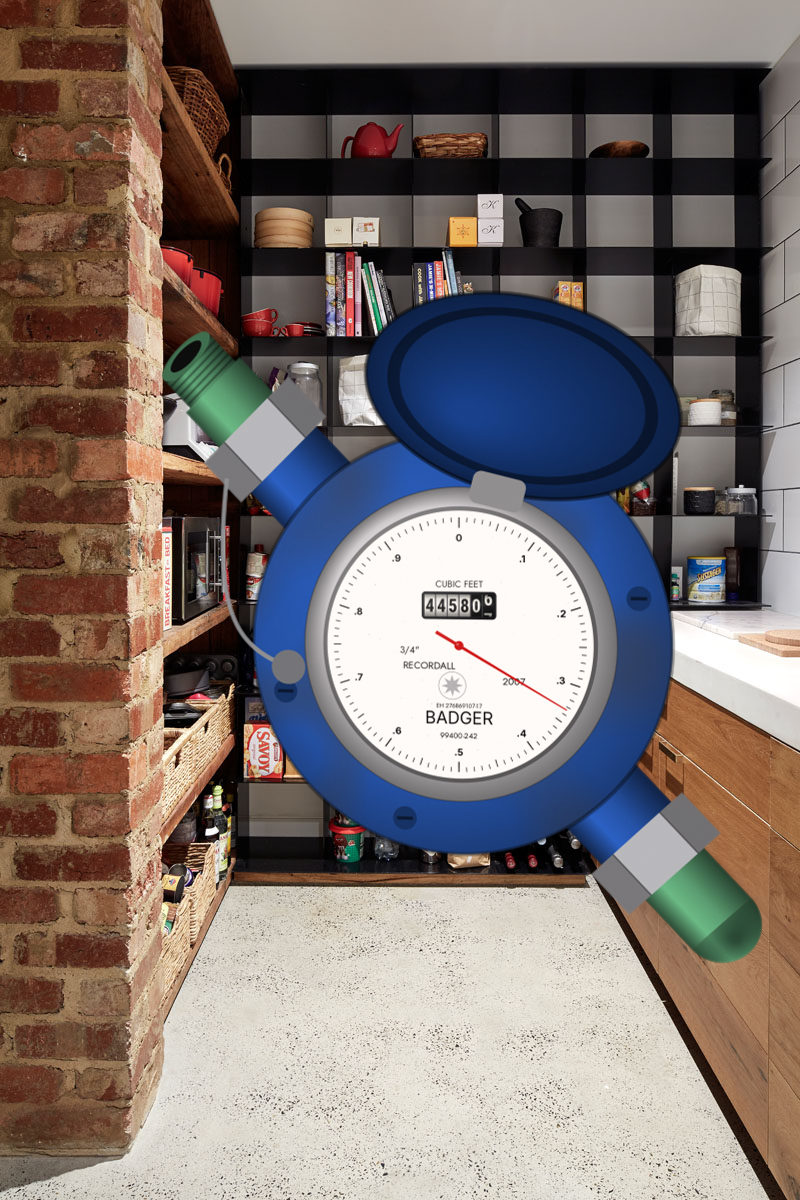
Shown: 445806.33 ft³
